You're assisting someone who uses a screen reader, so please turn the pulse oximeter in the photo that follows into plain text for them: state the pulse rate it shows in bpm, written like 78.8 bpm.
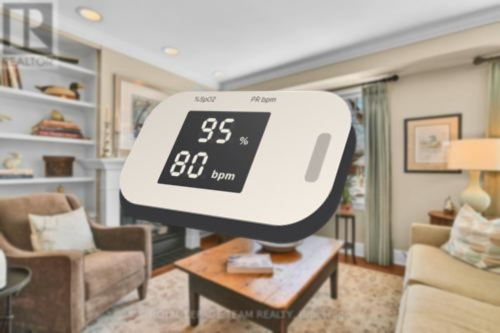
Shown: 80 bpm
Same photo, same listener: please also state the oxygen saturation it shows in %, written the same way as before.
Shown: 95 %
